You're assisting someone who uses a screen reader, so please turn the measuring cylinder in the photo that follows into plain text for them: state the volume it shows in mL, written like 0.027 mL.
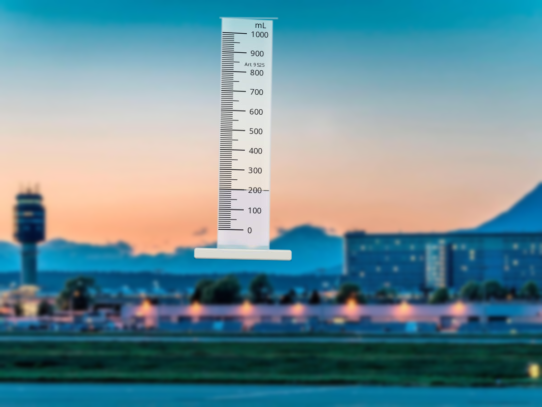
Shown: 200 mL
